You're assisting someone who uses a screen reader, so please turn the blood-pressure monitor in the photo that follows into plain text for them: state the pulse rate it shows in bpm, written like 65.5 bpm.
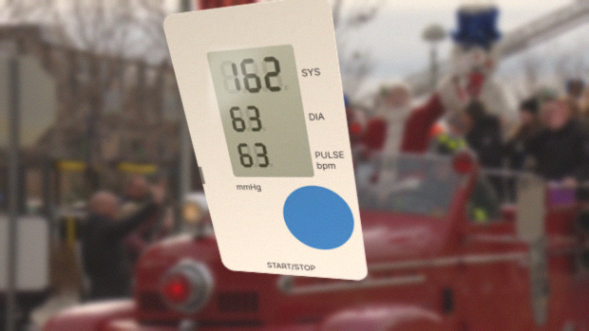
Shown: 63 bpm
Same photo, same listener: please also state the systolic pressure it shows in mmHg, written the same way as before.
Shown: 162 mmHg
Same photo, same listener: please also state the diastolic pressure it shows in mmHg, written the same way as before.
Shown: 63 mmHg
